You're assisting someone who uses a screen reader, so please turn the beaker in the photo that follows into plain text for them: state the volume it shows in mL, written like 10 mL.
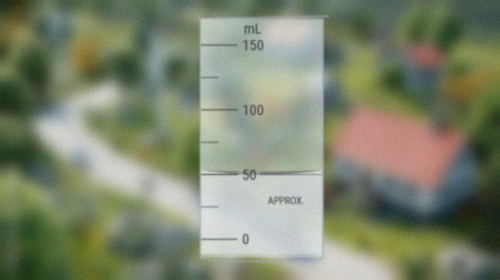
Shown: 50 mL
